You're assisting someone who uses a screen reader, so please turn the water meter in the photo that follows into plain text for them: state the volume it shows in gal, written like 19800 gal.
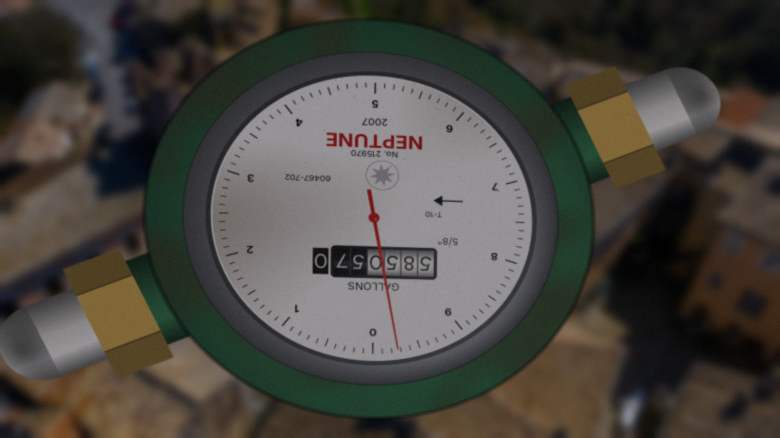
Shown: 5850569.7 gal
